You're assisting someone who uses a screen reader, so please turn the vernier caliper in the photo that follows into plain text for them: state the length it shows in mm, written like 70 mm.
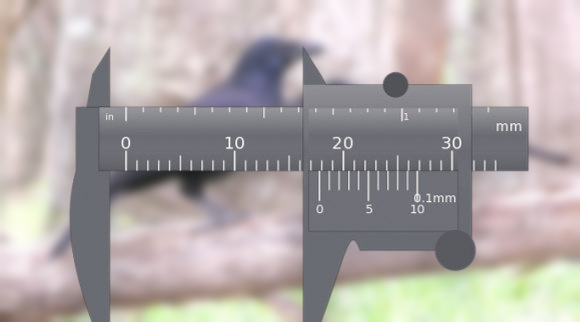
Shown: 17.8 mm
